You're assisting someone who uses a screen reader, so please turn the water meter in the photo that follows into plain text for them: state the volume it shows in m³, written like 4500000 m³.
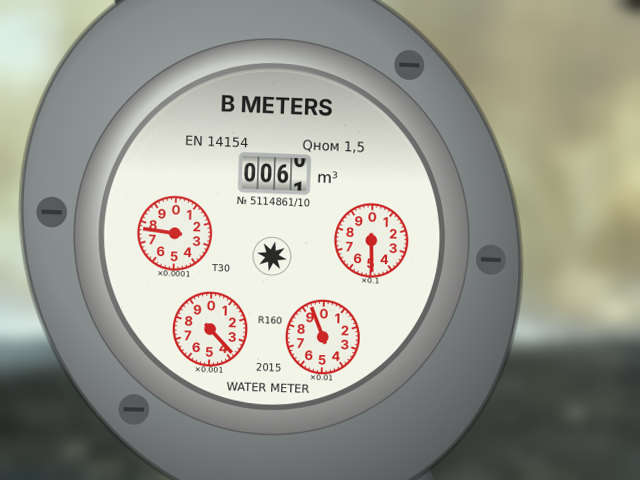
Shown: 60.4937 m³
